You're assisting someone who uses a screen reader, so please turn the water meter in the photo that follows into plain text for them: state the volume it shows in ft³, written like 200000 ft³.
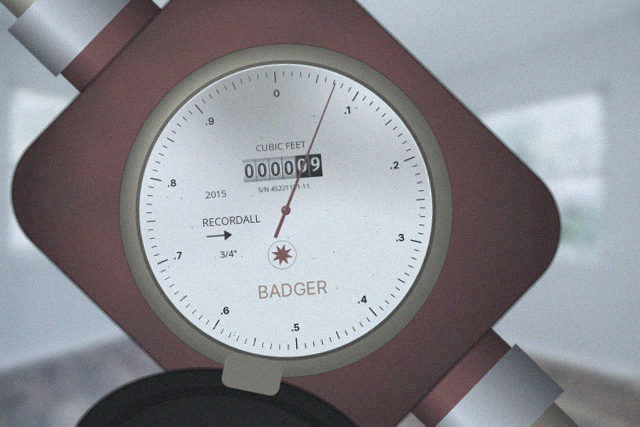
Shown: 9.07 ft³
